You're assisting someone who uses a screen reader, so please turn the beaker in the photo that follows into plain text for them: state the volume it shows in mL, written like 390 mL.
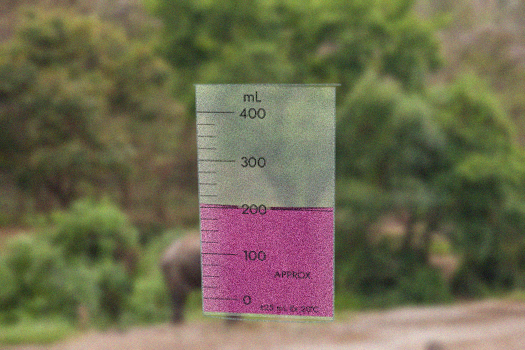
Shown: 200 mL
